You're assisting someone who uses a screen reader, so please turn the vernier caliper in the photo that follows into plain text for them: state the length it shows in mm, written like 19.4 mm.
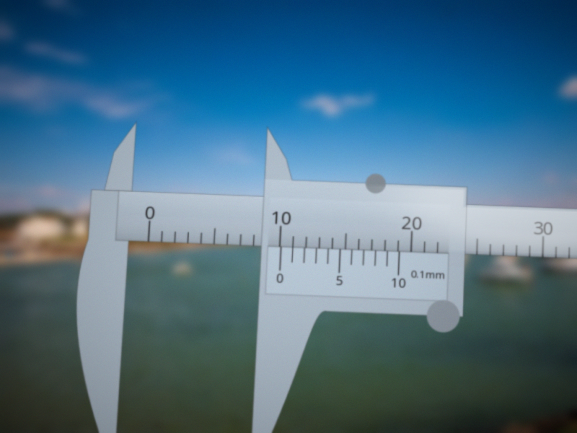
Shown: 10.1 mm
